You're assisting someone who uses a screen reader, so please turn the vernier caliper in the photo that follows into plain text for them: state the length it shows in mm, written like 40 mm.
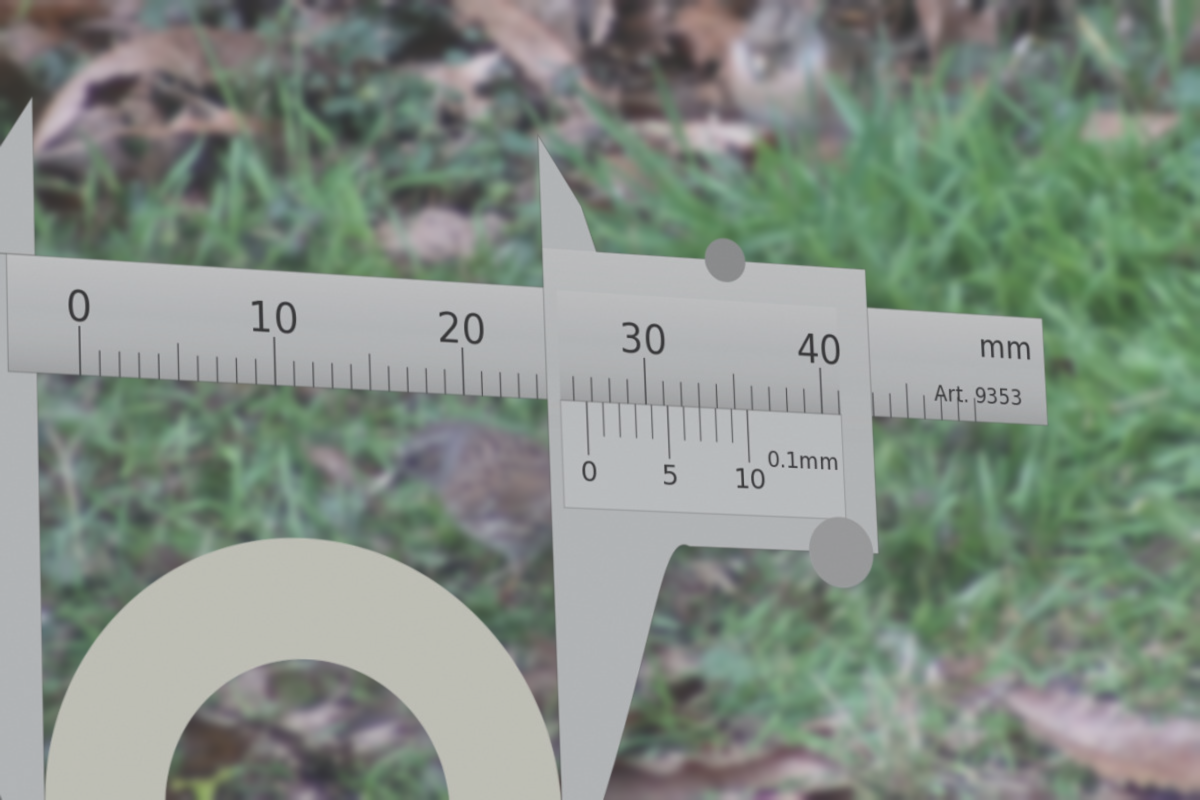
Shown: 26.7 mm
